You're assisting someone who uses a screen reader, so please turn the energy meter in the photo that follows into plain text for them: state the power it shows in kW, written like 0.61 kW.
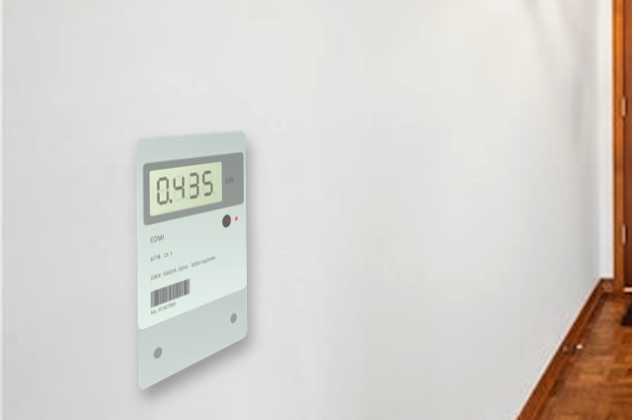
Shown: 0.435 kW
